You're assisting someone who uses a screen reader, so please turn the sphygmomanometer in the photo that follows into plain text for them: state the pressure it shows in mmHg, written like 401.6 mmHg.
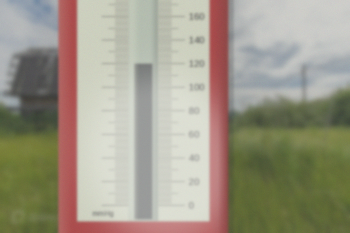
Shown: 120 mmHg
